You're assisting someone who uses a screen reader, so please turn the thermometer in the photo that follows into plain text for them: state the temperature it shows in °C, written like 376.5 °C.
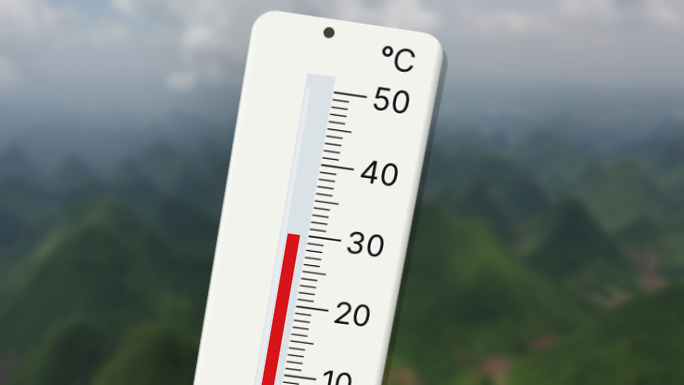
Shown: 30 °C
